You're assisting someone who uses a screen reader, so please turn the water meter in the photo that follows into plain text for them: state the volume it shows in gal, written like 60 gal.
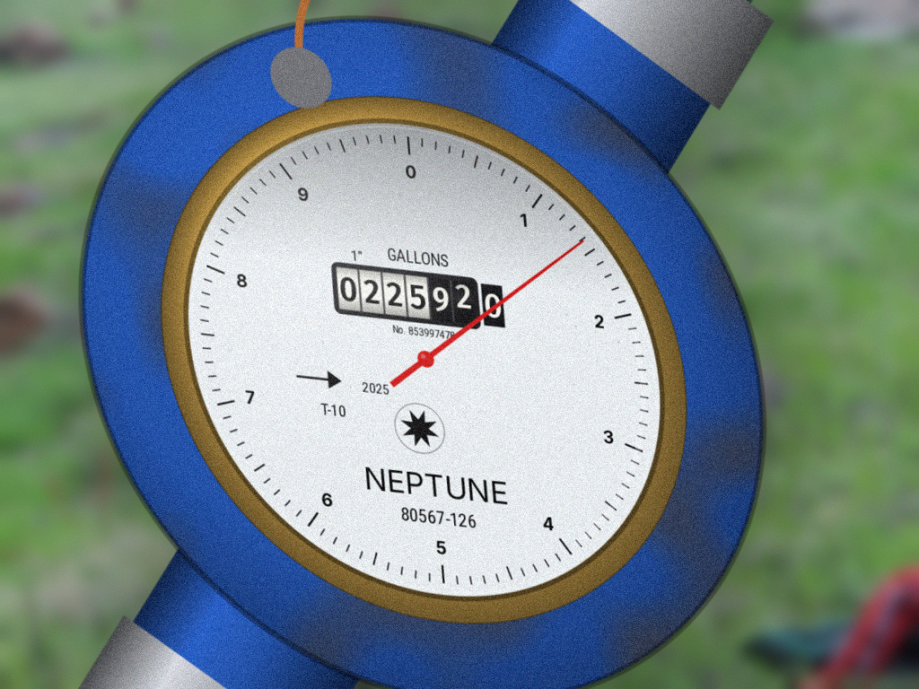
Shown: 225921.4 gal
